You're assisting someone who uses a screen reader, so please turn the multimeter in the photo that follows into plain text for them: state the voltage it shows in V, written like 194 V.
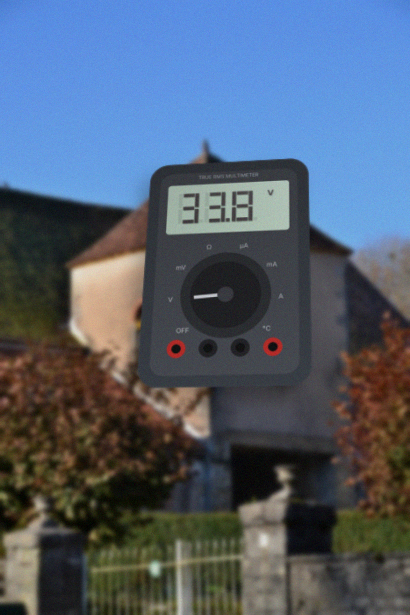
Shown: 33.8 V
